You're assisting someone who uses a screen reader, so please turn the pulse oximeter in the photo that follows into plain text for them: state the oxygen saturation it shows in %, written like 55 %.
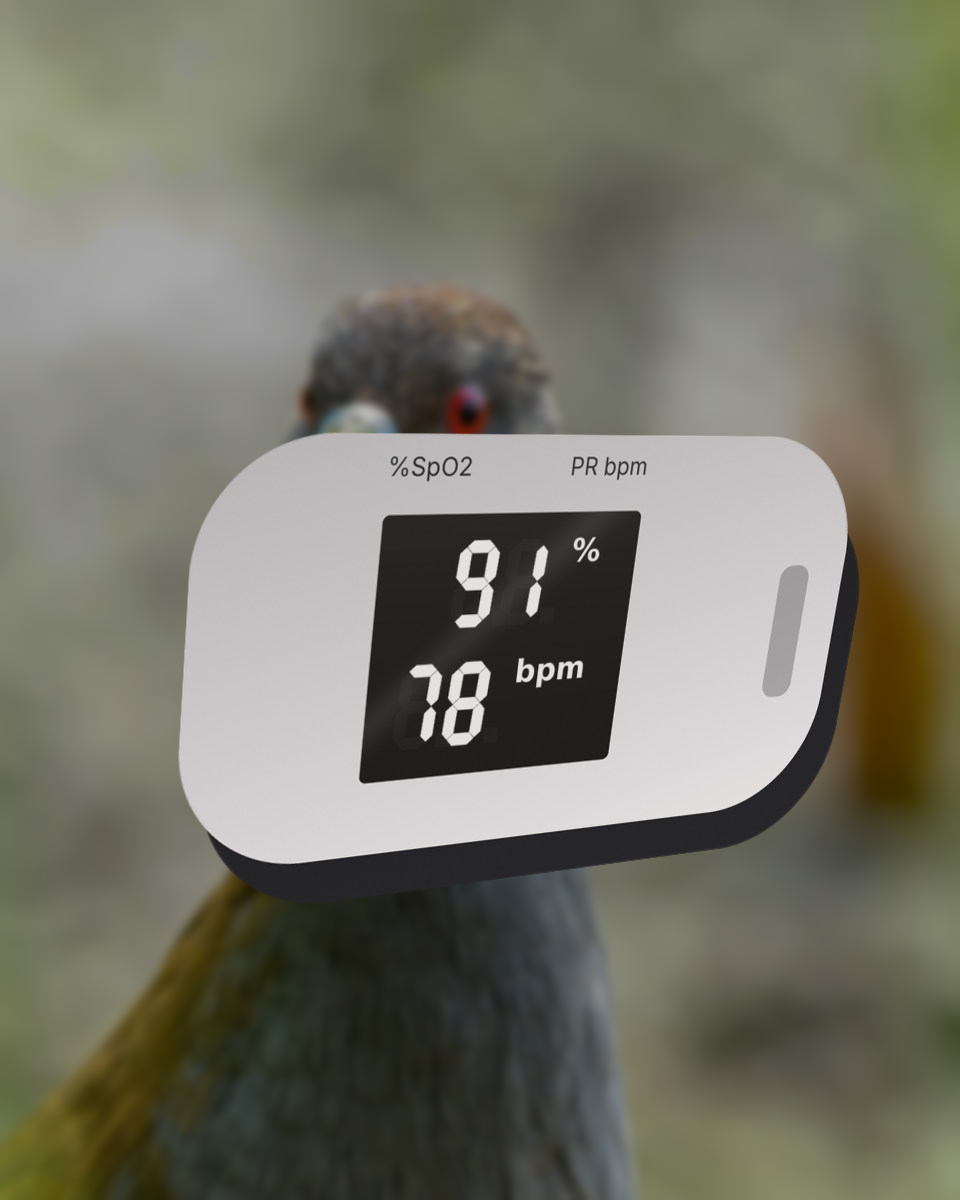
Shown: 91 %
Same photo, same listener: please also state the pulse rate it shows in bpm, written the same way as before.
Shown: 78 bpm
